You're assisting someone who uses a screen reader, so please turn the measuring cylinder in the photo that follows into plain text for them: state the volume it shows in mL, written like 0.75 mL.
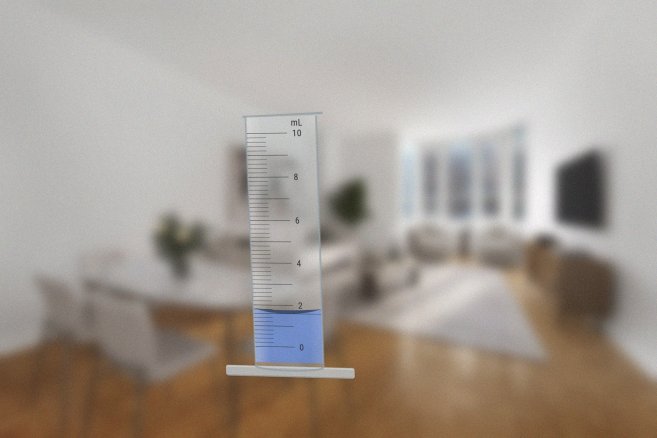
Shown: 1.6 mL
